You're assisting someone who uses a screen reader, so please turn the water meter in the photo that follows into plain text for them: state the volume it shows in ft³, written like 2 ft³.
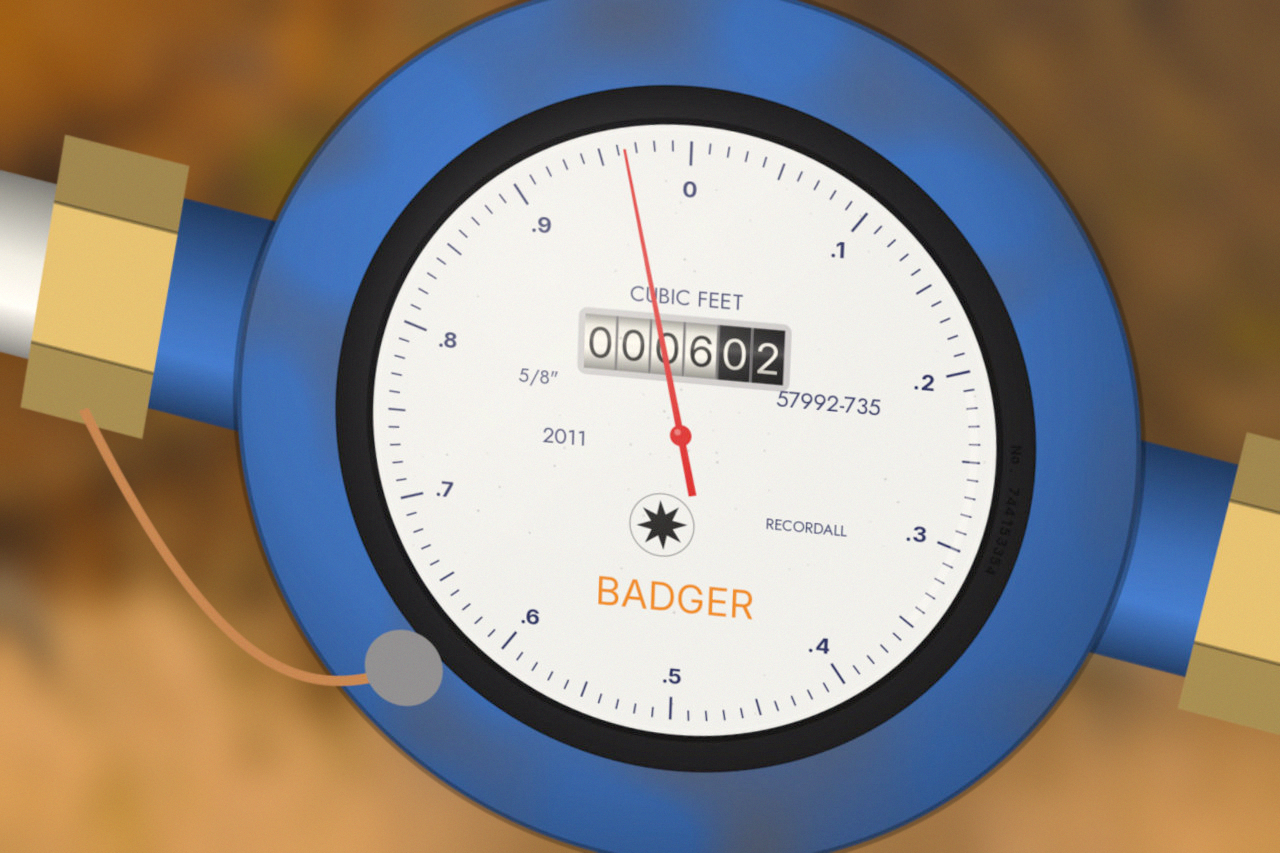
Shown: 601.96 ft³
